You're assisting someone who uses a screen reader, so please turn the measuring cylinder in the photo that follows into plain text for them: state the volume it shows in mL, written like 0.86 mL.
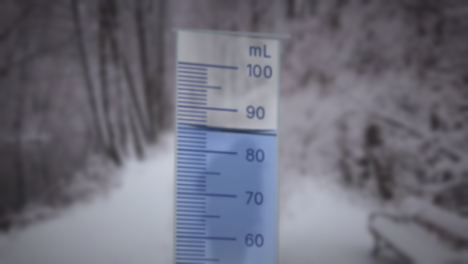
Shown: 85 mL
